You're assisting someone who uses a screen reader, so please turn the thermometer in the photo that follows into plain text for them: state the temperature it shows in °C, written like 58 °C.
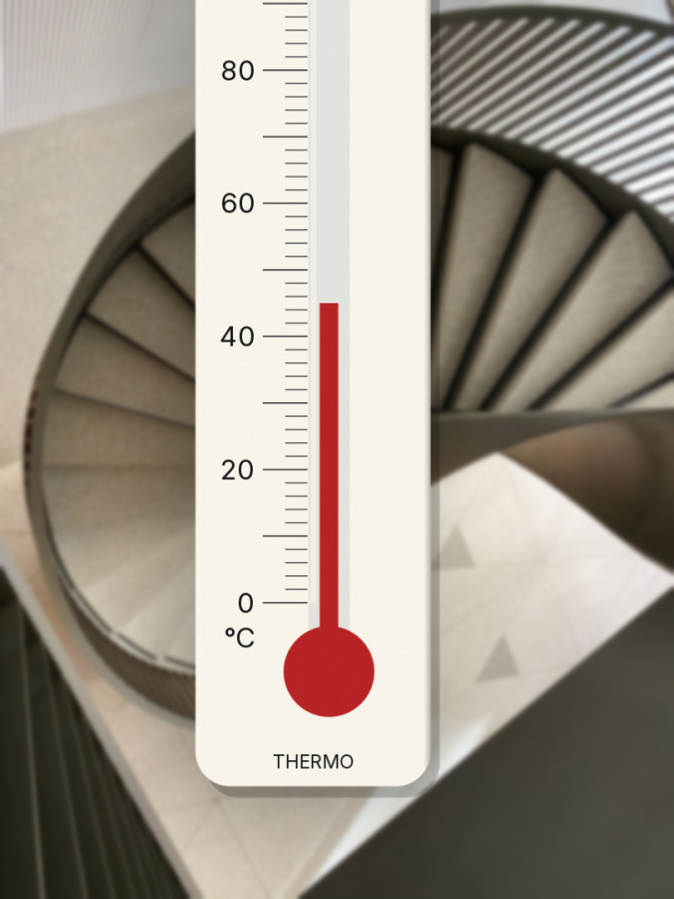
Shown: 45 °C
